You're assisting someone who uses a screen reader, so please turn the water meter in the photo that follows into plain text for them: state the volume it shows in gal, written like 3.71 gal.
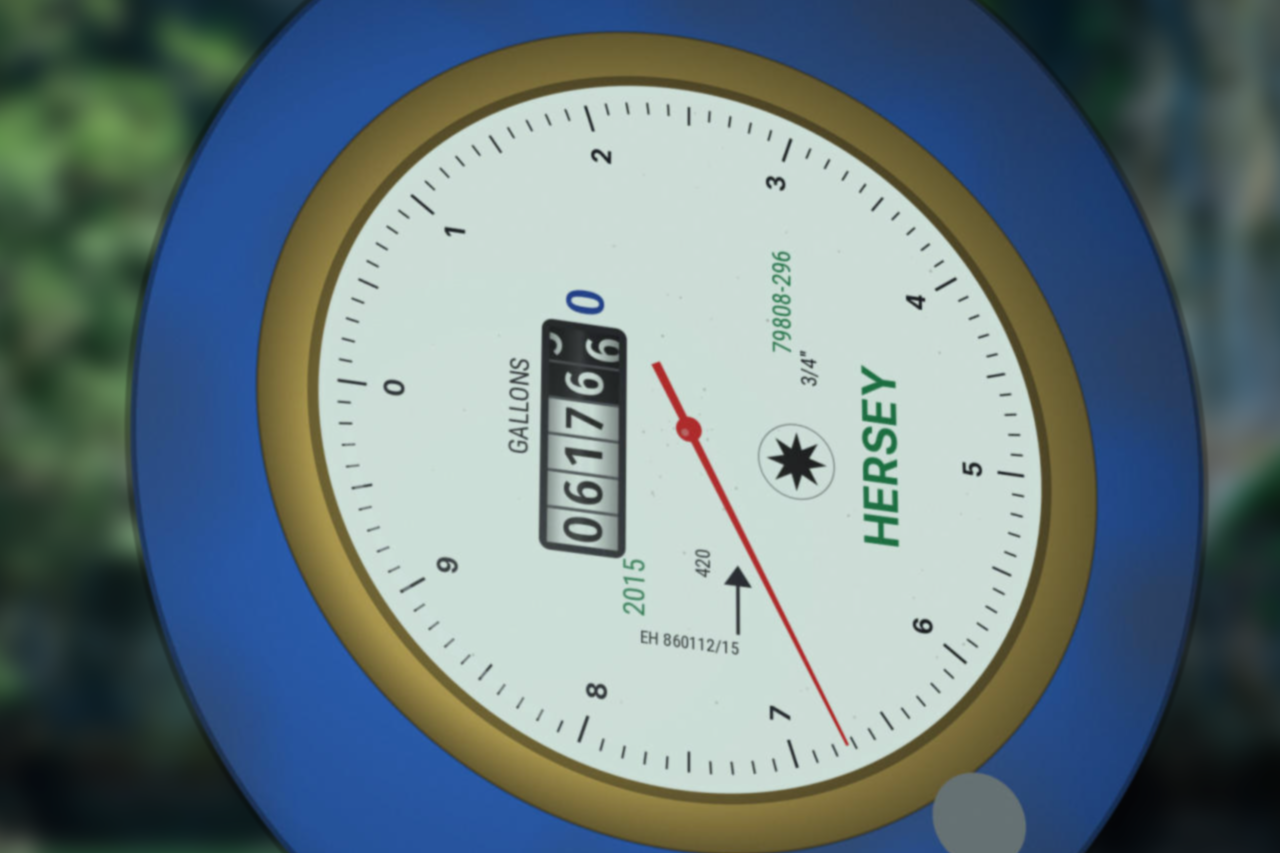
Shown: 617656.7 gal
